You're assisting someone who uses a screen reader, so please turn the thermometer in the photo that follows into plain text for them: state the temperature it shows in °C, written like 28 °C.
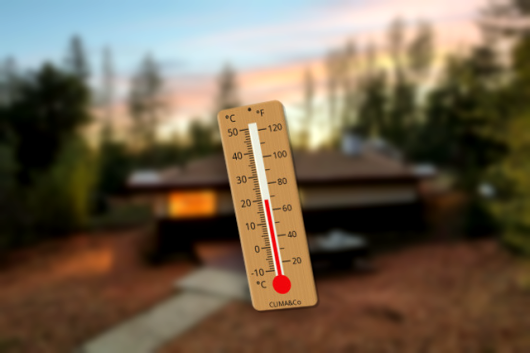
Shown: 20 °C
